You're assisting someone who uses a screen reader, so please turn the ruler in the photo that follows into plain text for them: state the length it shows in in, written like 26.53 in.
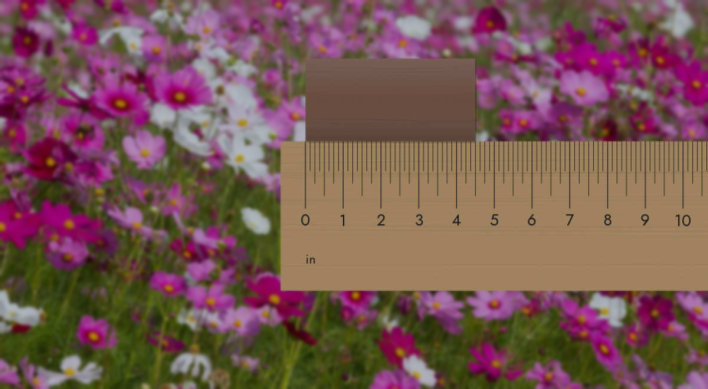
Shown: 4.5 in
